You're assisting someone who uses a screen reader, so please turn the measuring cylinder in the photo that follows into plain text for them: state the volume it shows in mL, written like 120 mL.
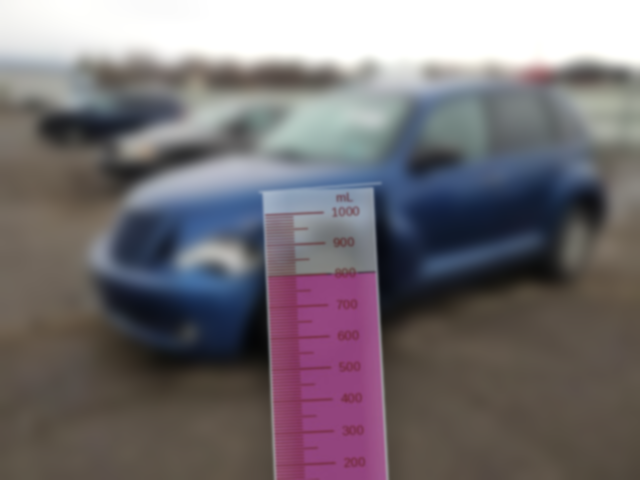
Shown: 800 mL
